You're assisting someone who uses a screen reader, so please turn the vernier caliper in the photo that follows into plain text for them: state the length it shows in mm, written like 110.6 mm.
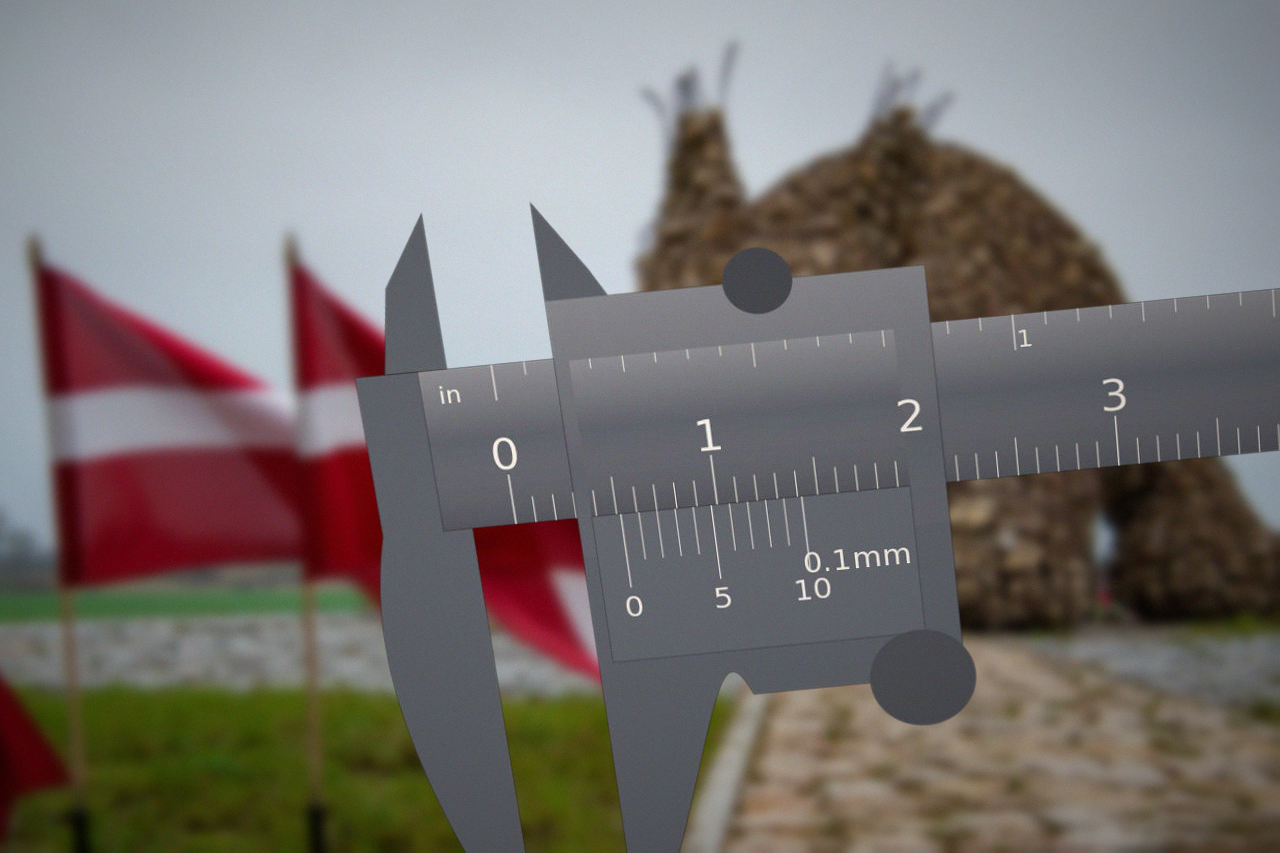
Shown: 5.2 mm
